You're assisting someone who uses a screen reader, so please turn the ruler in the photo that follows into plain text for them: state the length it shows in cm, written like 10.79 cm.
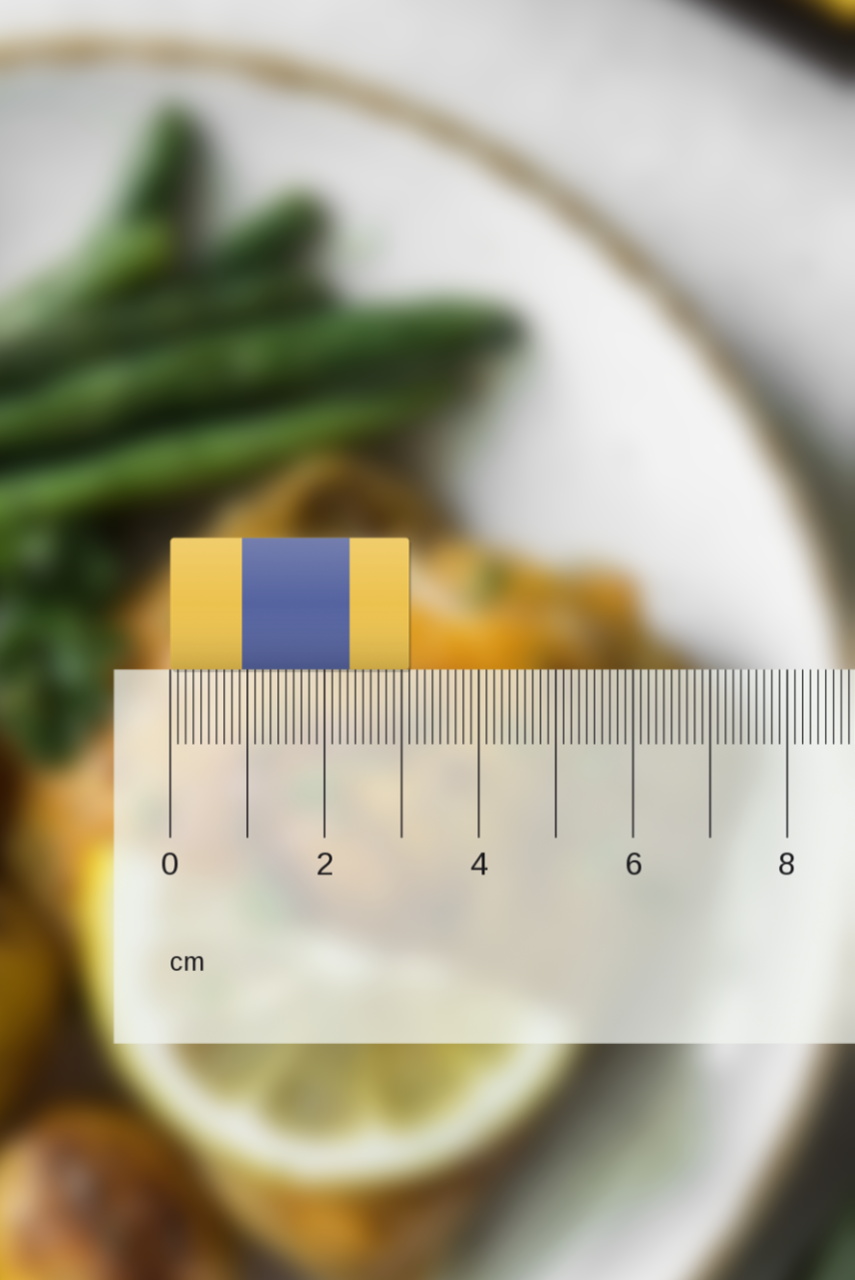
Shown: 3.1 cm
